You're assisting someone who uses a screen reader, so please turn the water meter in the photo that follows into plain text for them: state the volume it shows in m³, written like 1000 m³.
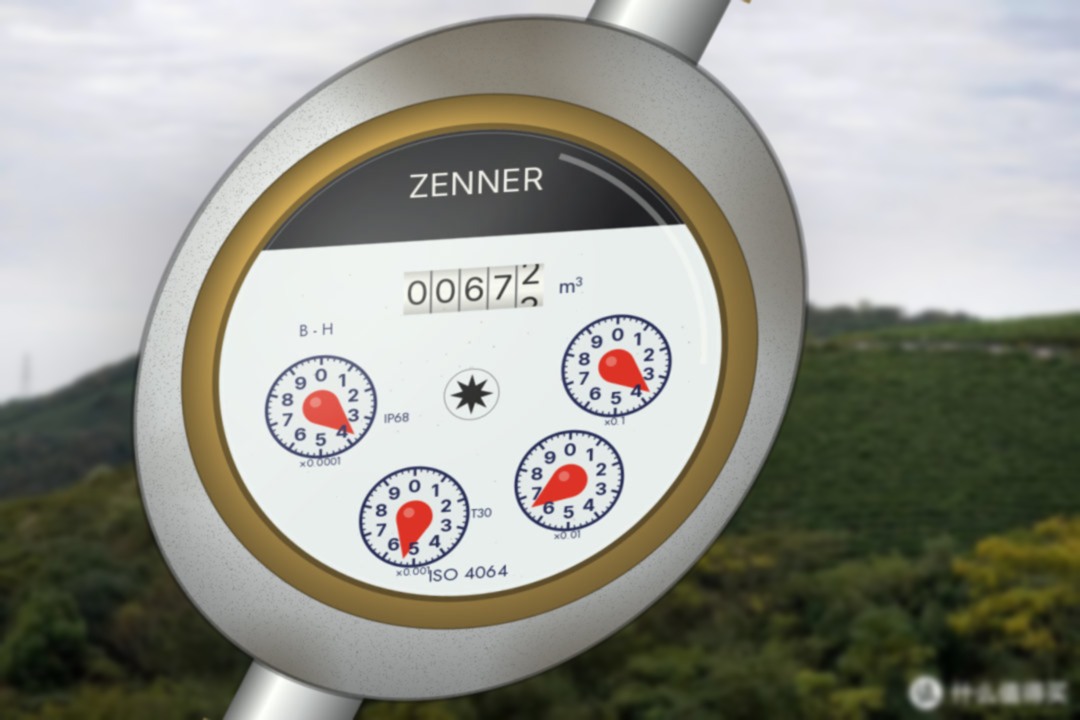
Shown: 672.3653 m³
